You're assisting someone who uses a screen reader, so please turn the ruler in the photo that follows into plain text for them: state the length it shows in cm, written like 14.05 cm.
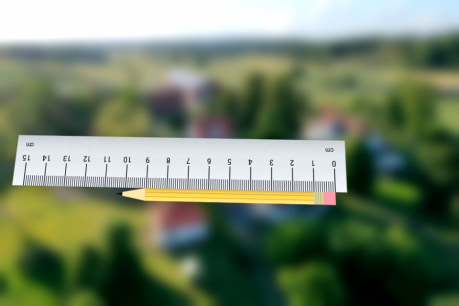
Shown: 10.5 cm
